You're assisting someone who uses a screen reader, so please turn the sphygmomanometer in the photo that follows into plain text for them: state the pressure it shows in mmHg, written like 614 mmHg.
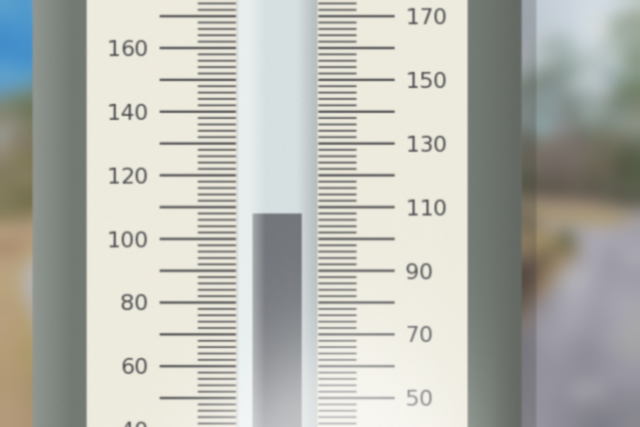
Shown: 108 mmHg
